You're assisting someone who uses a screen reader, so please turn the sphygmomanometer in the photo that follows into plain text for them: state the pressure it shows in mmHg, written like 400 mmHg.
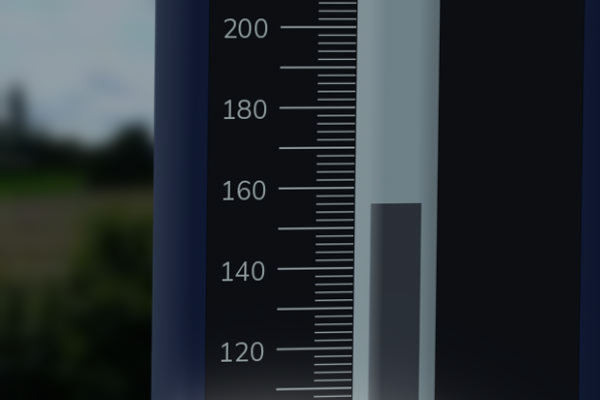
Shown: 156 mmHg
